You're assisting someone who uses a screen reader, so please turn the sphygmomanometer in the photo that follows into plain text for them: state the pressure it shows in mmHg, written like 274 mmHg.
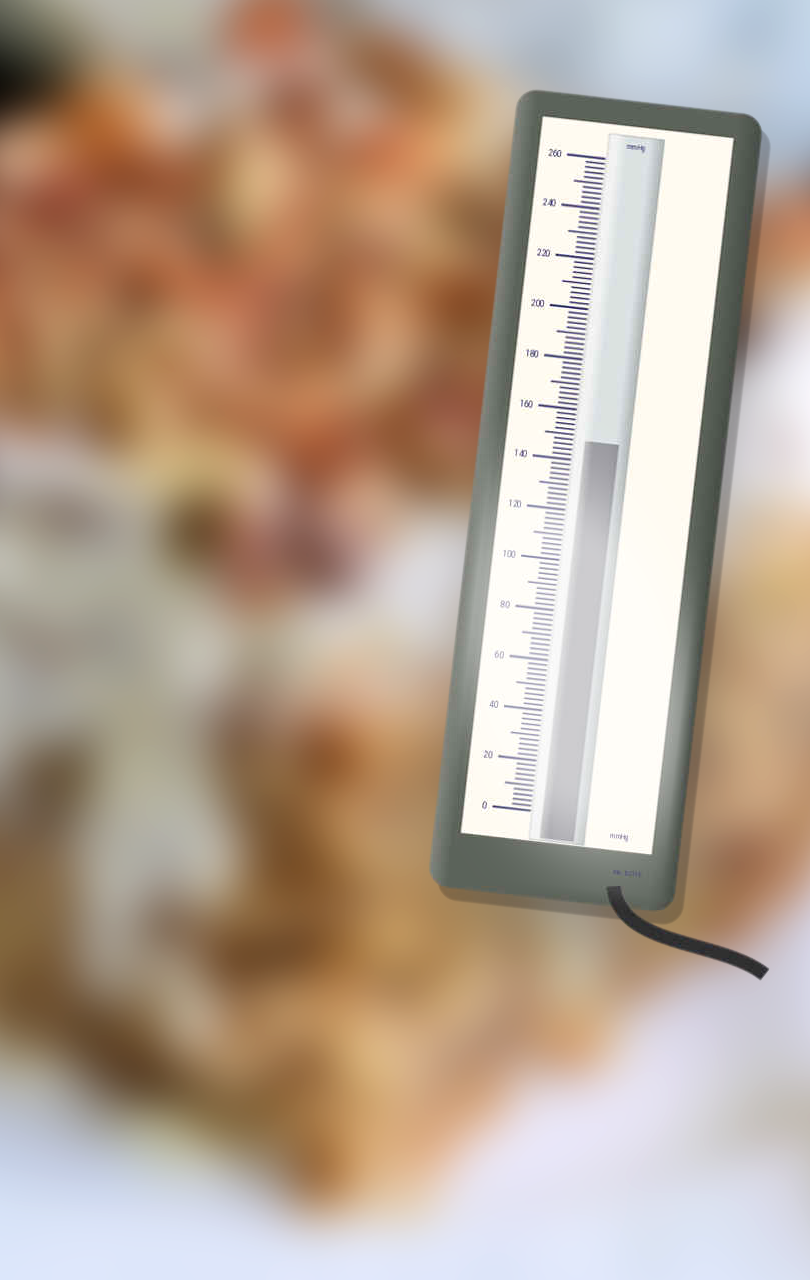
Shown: 148 mmHg
